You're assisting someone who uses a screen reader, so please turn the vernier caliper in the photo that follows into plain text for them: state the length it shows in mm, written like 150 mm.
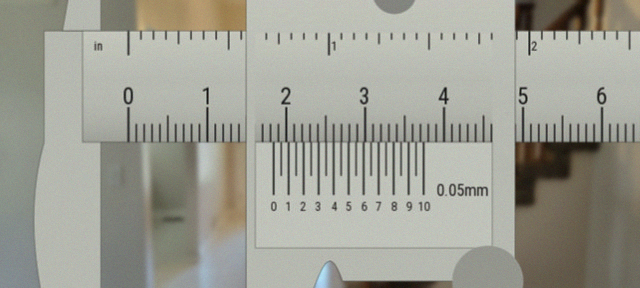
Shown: 18.4 mm
